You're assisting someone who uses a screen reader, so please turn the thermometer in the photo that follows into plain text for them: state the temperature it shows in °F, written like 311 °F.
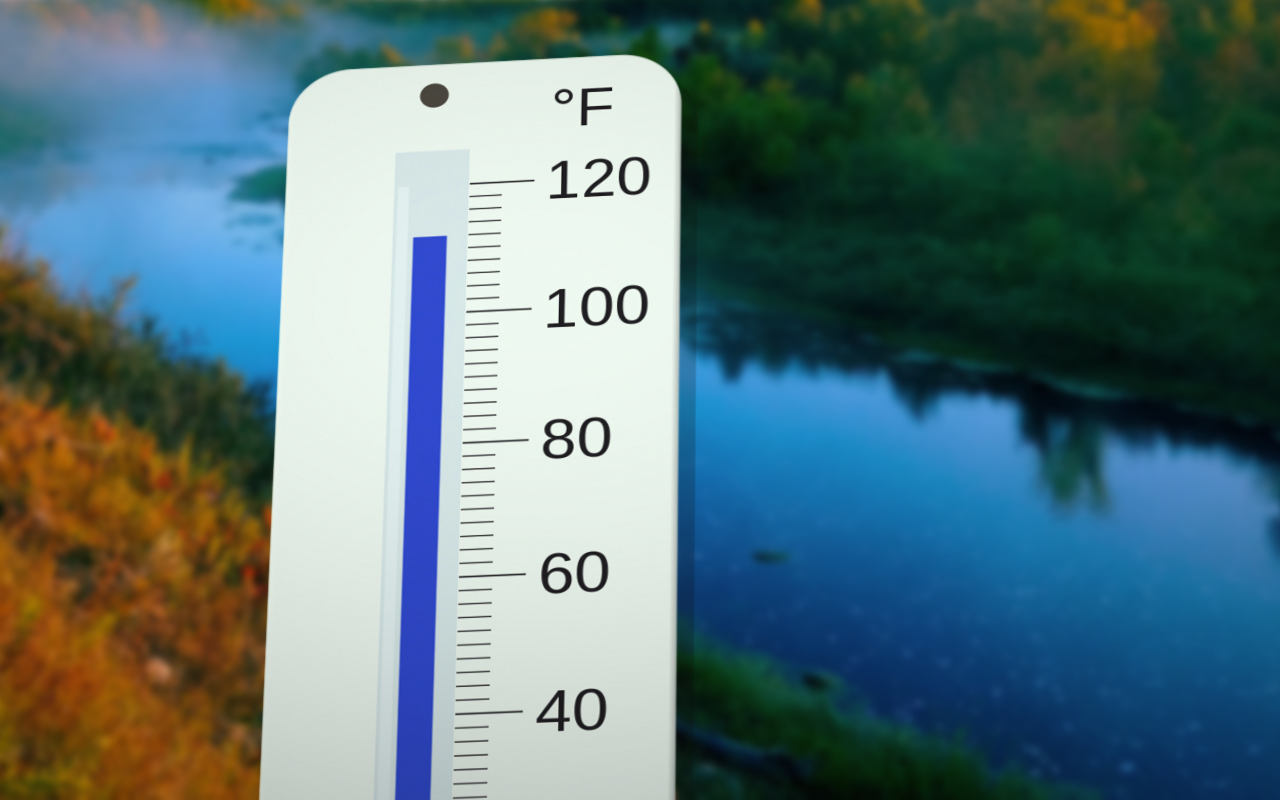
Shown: 112 °F
